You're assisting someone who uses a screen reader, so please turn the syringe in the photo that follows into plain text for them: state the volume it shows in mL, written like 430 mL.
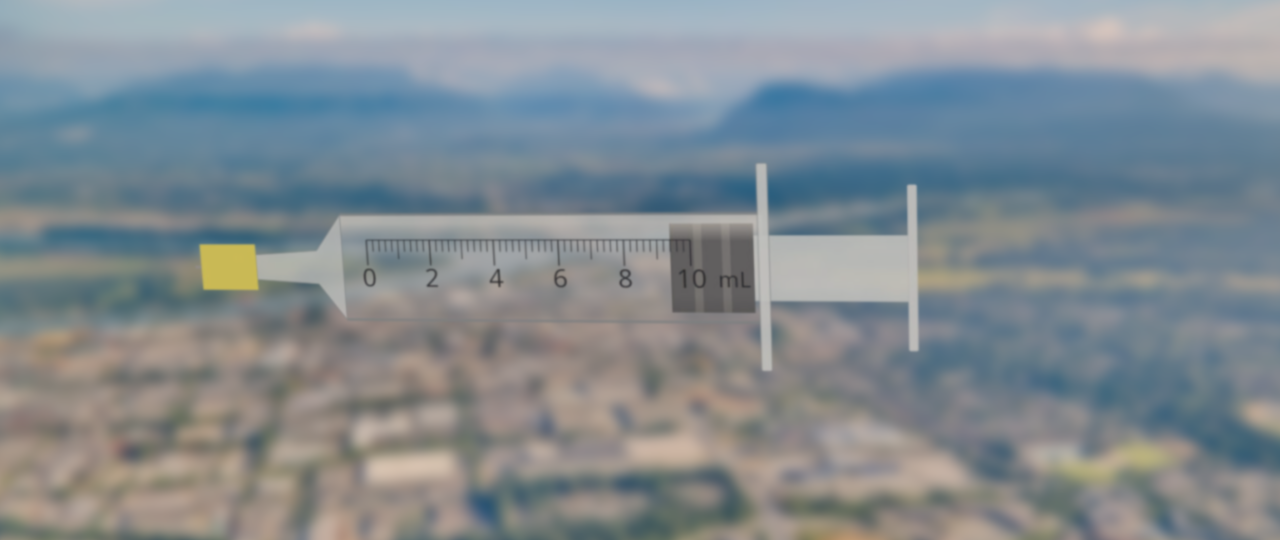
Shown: 9.4 mL
